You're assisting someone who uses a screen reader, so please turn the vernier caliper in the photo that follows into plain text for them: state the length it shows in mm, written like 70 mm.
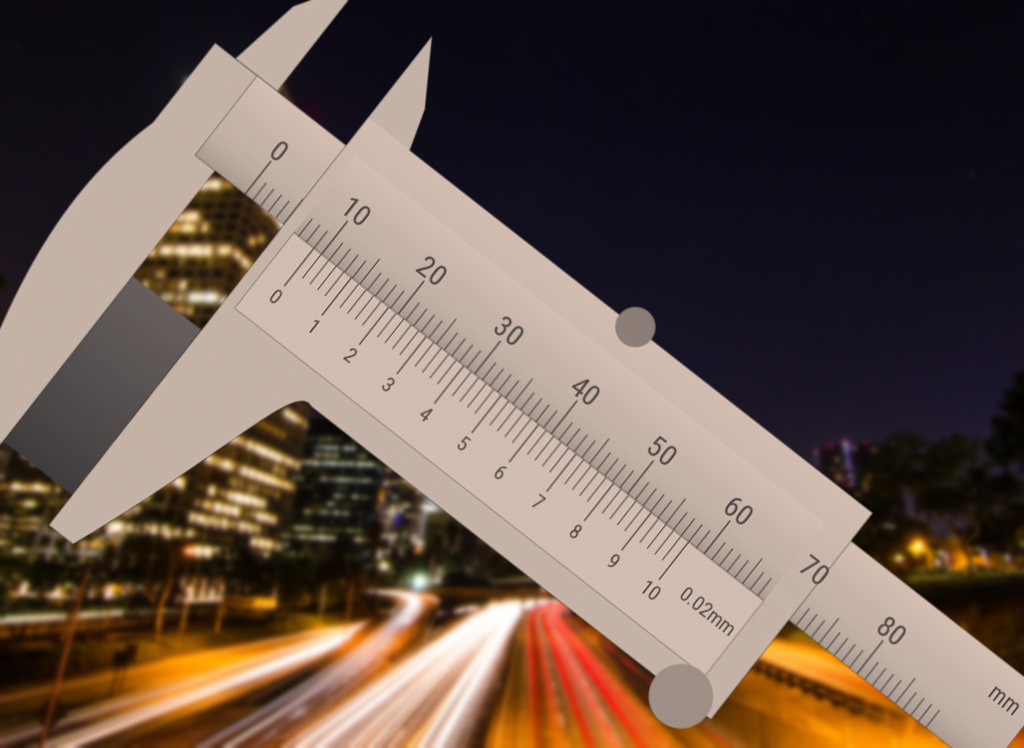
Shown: 9.0 mm
